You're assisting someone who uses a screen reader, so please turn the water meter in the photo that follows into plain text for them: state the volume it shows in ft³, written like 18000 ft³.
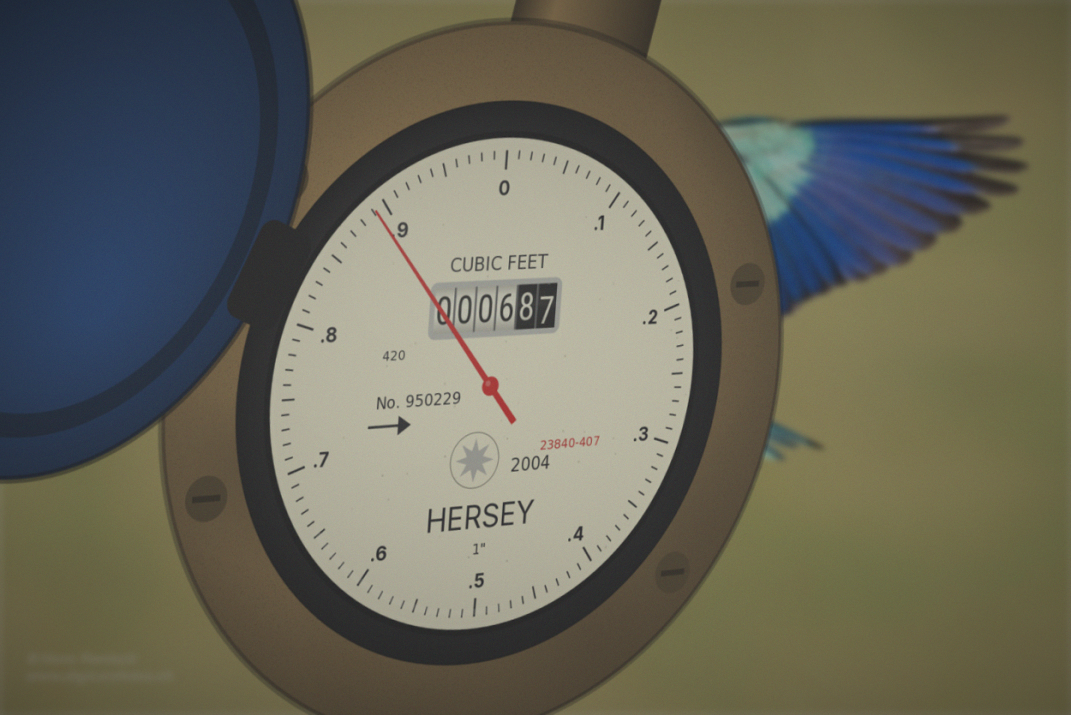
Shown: 686.89 ft³
